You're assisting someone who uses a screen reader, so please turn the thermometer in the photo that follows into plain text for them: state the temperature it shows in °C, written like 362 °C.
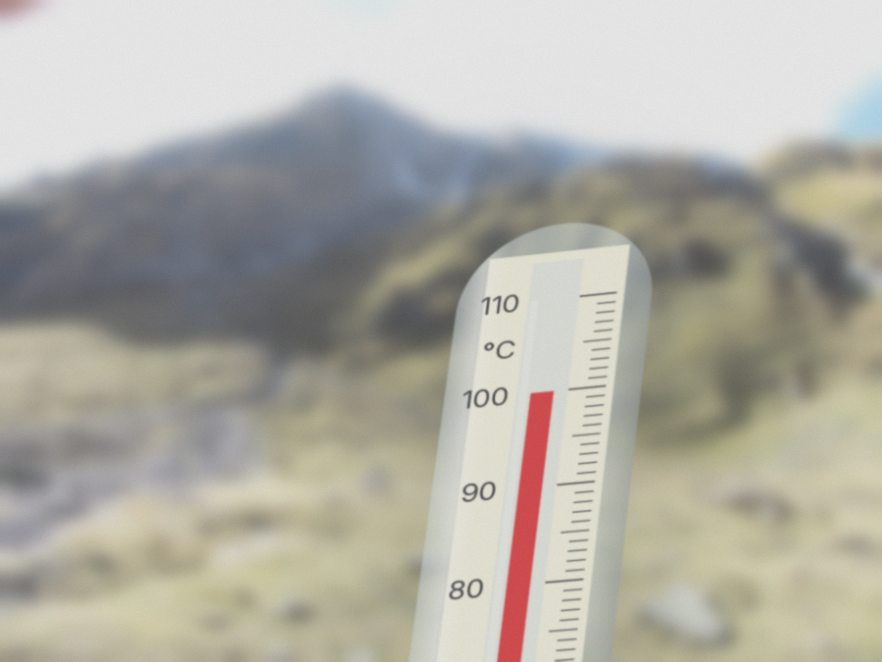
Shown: 100 °C
